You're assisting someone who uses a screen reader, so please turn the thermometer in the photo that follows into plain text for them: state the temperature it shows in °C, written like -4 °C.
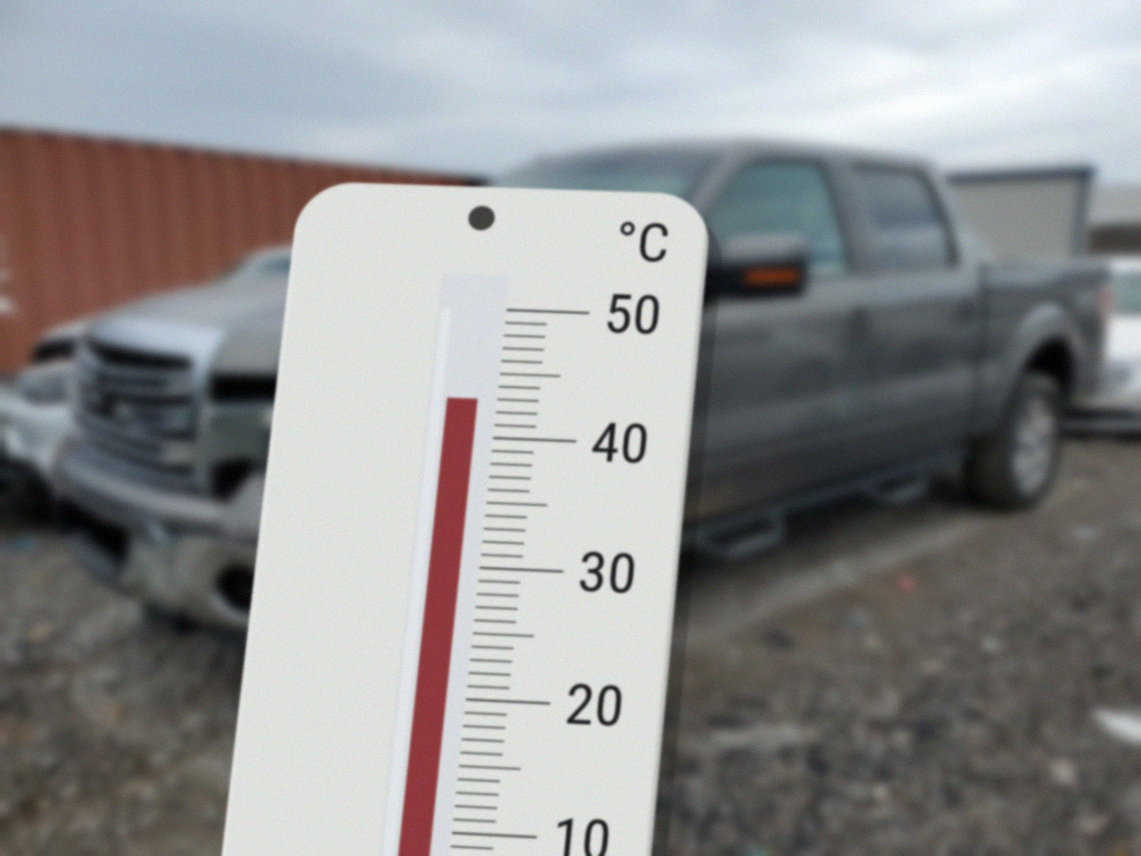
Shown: 43 °C
